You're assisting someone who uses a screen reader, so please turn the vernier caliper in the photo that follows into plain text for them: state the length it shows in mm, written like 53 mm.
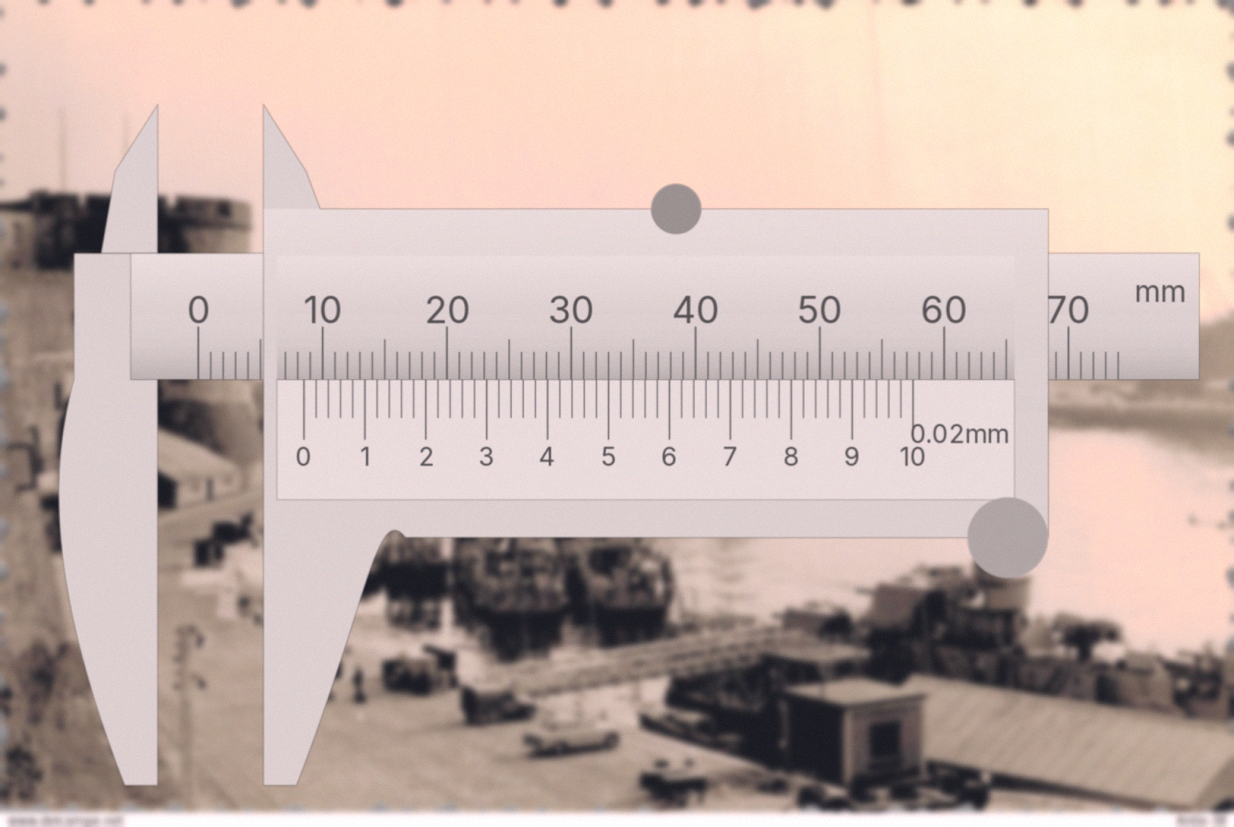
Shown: 8.5 mm
